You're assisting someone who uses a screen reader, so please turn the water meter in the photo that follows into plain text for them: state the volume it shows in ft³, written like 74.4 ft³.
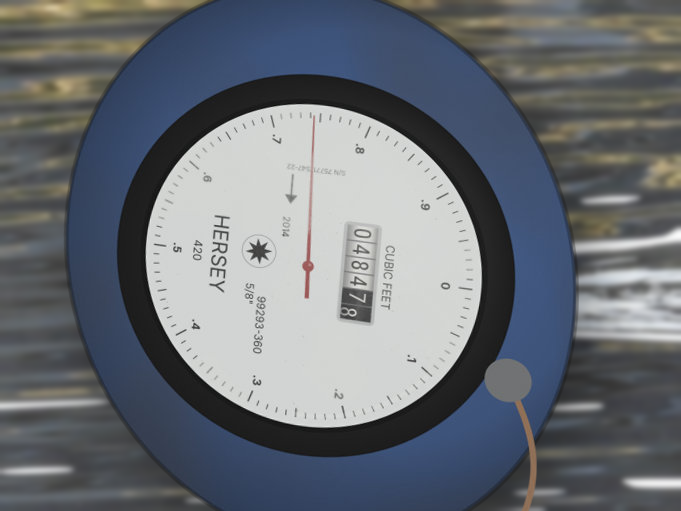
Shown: 48477.74 ft³
